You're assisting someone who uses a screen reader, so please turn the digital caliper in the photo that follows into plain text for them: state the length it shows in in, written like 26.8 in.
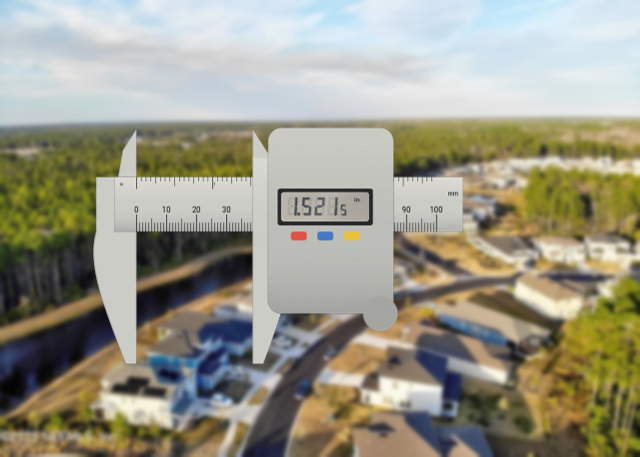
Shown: 1.5215 in
